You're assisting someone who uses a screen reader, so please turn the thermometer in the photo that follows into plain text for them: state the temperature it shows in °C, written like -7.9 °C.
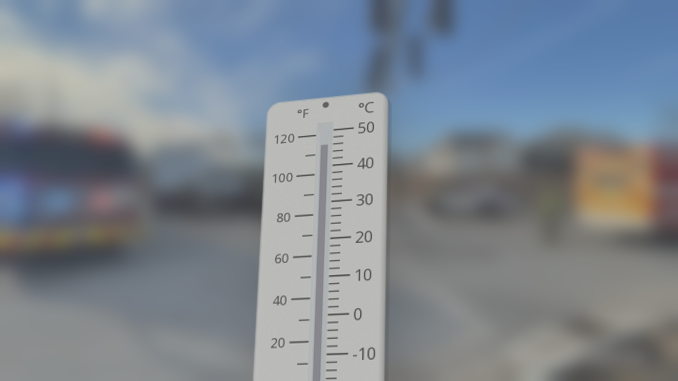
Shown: 46 °C
